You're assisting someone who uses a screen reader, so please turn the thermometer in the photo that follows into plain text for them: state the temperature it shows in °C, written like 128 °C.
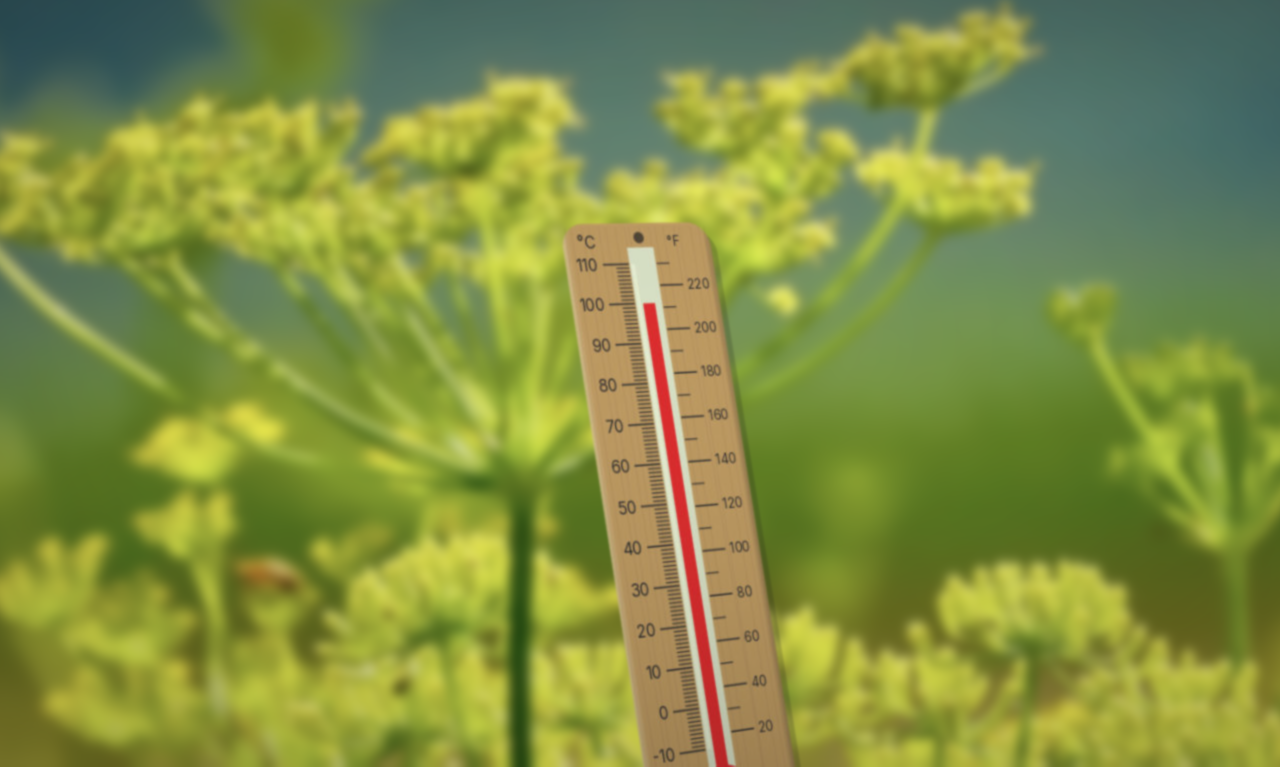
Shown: 100 °C
